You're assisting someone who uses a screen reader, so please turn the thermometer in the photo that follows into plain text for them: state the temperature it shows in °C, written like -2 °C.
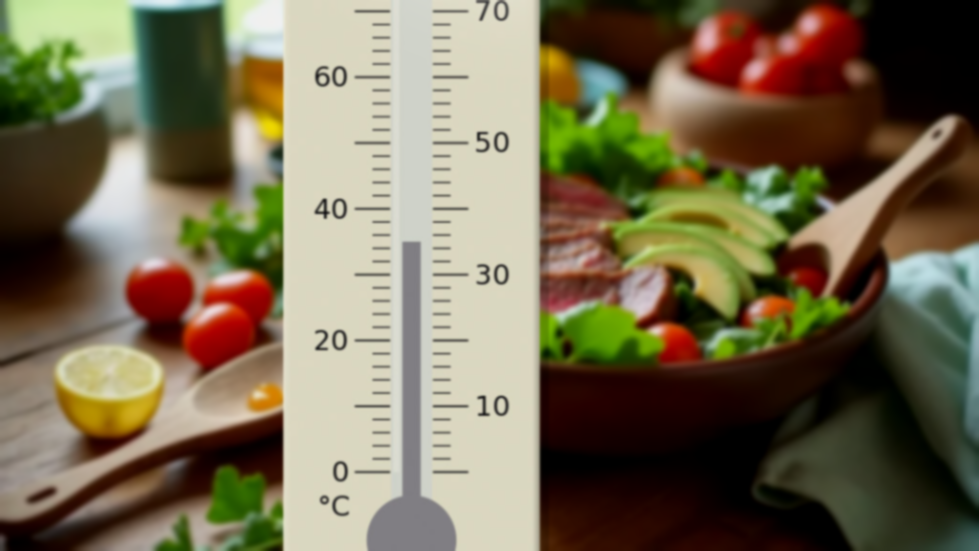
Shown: 35 °C
